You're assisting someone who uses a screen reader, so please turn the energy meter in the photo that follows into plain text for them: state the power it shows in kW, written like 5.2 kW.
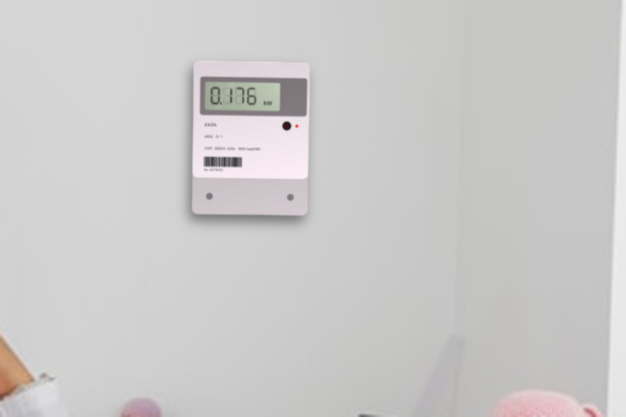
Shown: 0.176 kW
